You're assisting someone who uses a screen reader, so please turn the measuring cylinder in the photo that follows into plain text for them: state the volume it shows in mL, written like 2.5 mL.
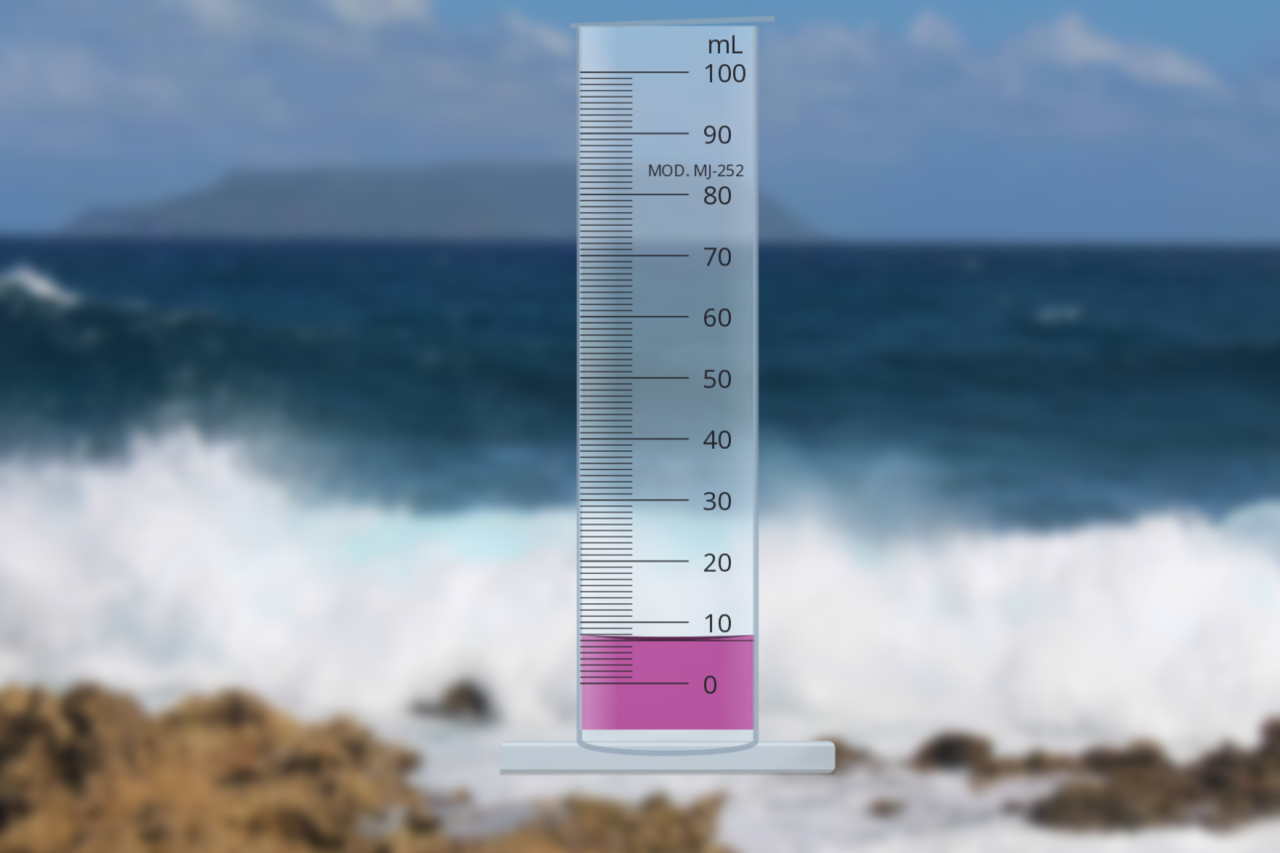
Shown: 7 mL
